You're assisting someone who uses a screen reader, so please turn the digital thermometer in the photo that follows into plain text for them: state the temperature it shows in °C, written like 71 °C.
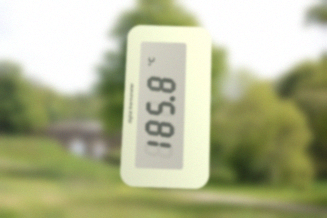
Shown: 185.8 °C
